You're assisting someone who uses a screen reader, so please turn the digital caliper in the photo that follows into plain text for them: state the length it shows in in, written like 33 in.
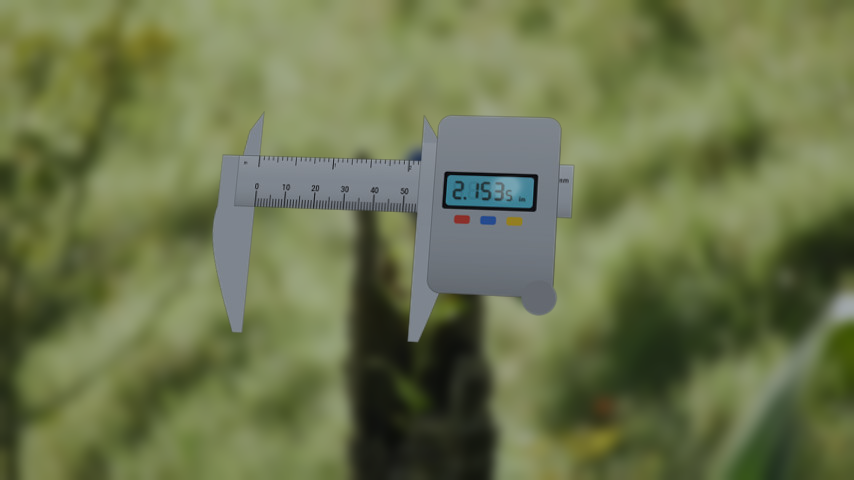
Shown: 2.1535 in
